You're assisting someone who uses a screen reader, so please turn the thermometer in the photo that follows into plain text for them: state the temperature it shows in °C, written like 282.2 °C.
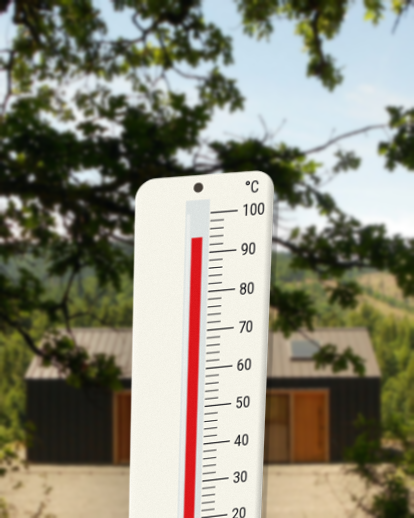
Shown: 94 °C
